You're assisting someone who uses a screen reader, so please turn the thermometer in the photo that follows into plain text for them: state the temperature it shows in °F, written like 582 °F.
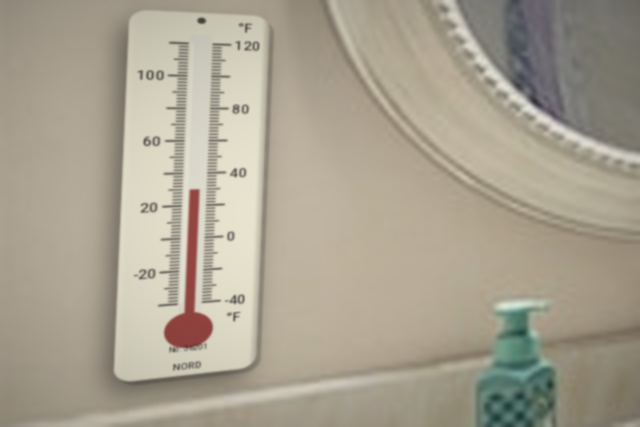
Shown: 30 °F
